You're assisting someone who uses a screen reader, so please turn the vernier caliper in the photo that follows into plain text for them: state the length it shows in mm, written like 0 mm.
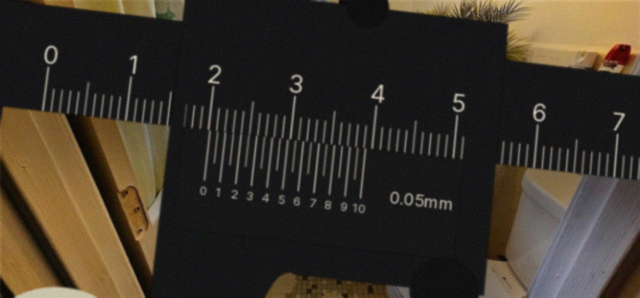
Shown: 20.2 mm
